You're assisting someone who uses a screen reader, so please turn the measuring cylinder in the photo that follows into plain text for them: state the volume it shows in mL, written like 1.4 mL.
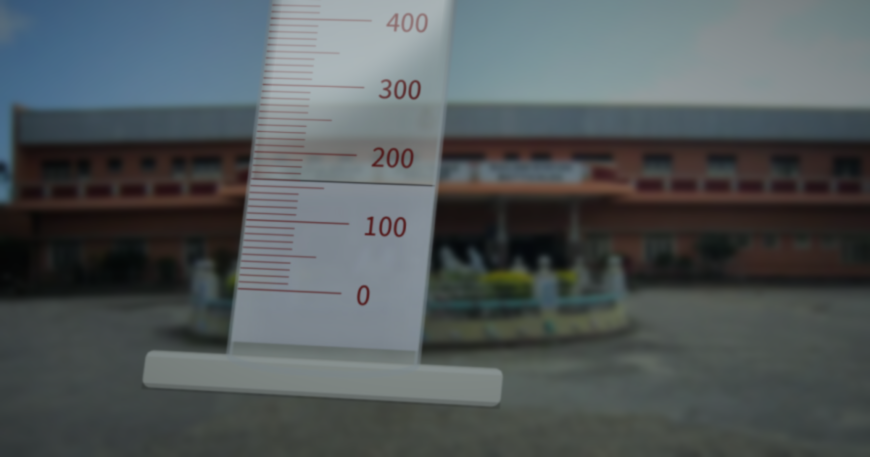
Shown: 160 mL
